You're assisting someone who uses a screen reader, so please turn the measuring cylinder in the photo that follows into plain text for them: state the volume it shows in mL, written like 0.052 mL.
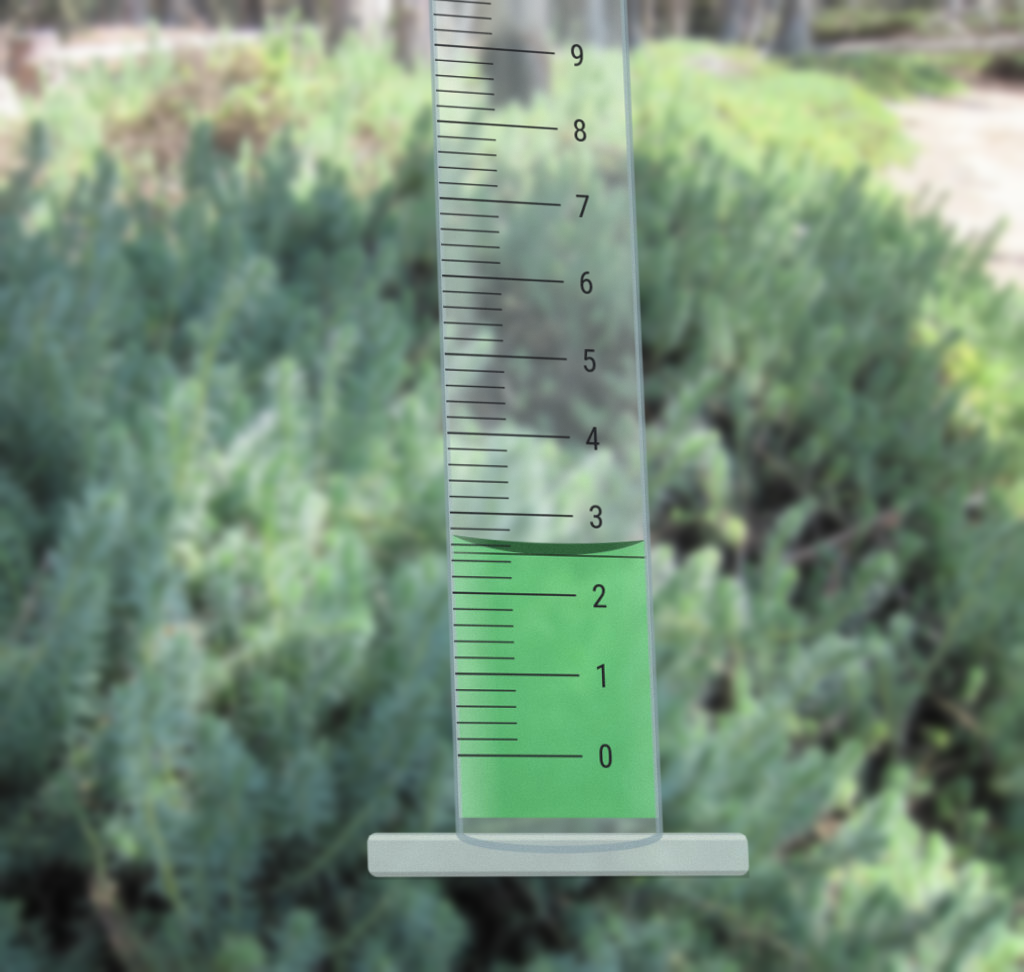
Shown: 2.5 mL
